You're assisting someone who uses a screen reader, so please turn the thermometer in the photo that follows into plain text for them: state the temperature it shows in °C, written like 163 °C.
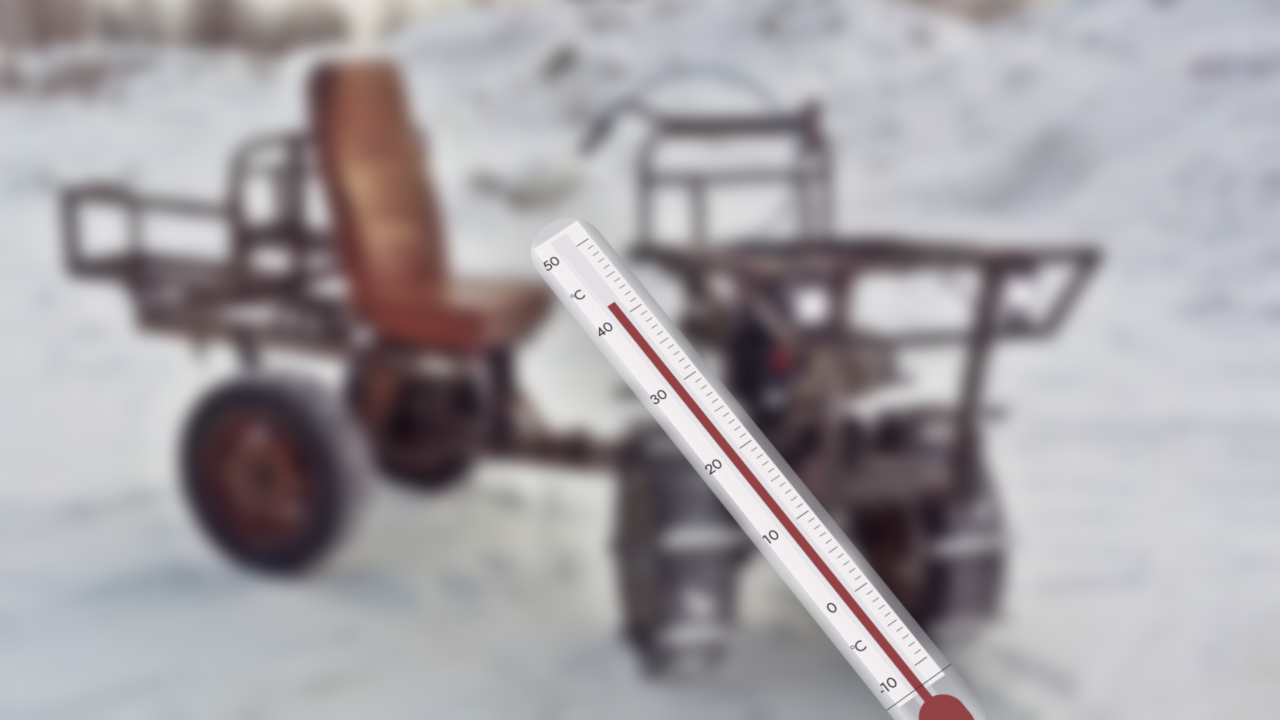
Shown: 42 °C
